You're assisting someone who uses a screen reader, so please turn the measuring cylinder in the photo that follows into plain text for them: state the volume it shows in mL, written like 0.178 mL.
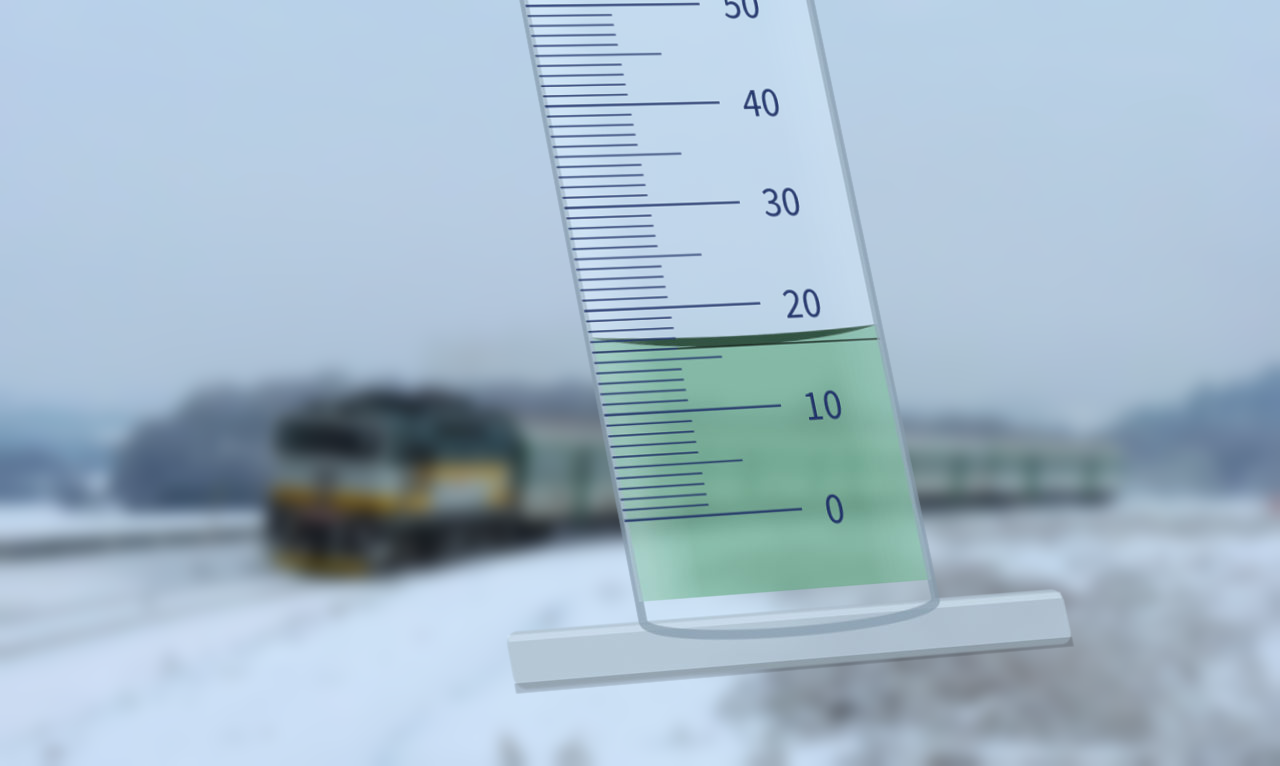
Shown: 16 mL
